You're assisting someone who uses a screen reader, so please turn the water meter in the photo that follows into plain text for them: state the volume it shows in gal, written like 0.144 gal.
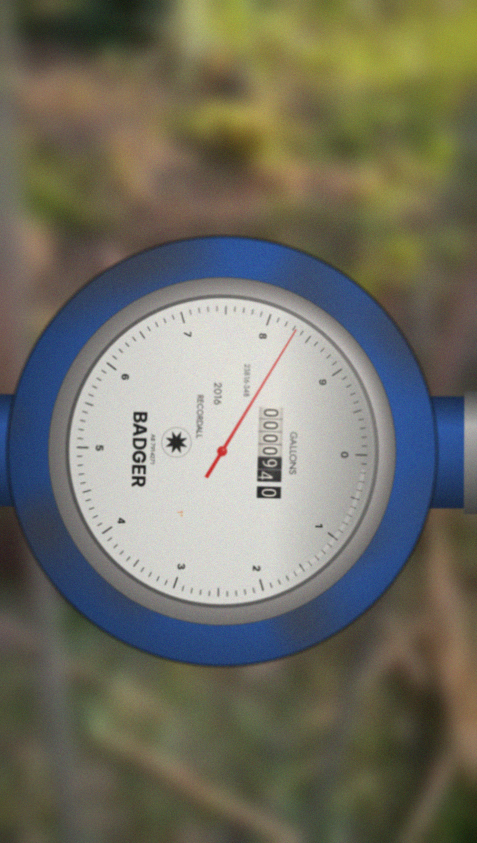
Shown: 938.3 gal
